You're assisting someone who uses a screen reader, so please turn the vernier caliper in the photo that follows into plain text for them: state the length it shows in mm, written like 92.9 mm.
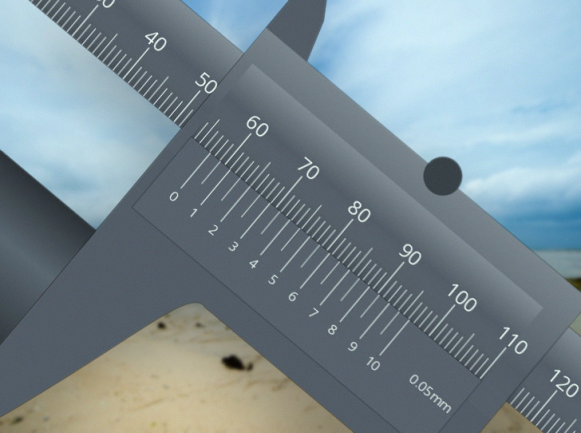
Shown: 57.2 mm
